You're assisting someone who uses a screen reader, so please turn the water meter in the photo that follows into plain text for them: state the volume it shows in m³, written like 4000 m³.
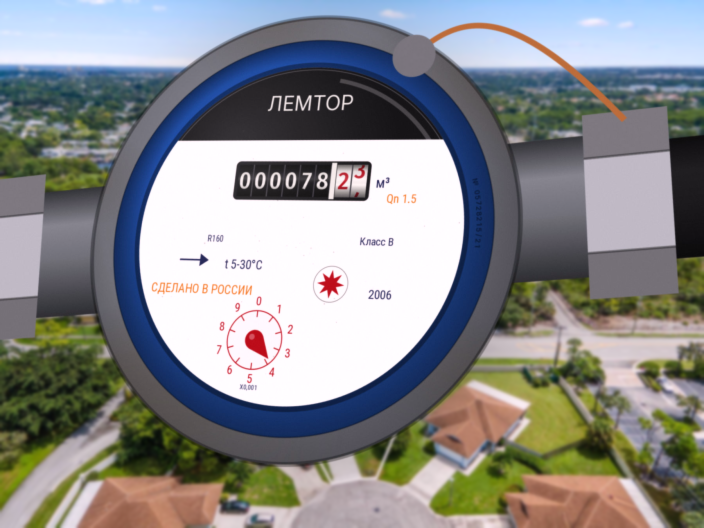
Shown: 78.233 m³
